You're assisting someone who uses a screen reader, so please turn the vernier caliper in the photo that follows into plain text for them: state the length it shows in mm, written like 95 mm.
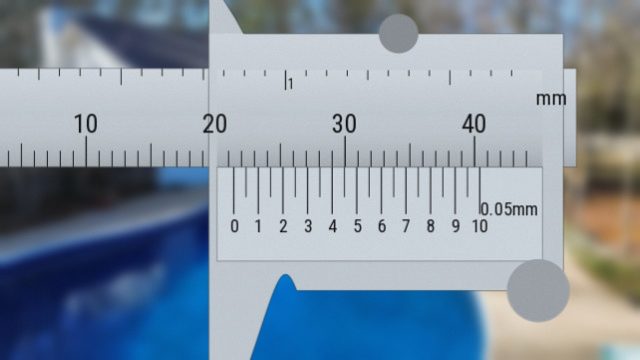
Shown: 21.4 mm
